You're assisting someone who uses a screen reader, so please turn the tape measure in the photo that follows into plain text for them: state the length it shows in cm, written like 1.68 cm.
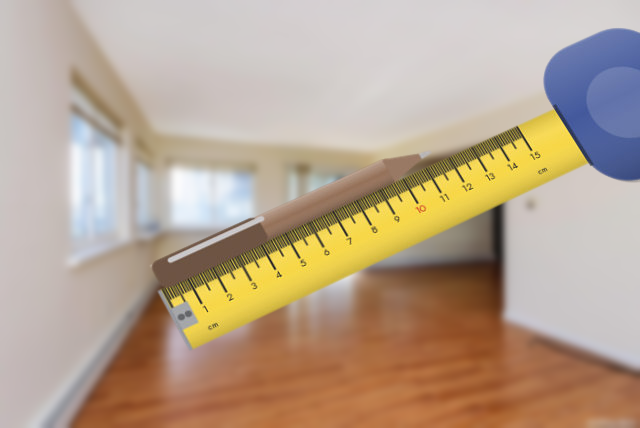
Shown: 11.5 cm
